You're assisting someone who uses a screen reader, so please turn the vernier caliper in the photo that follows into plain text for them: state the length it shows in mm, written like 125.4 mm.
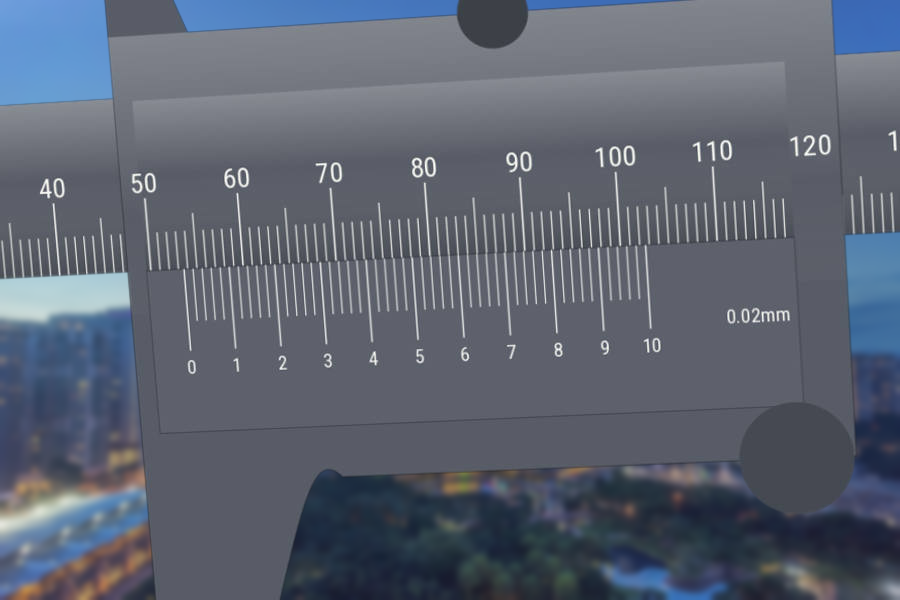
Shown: 53.6 mm
